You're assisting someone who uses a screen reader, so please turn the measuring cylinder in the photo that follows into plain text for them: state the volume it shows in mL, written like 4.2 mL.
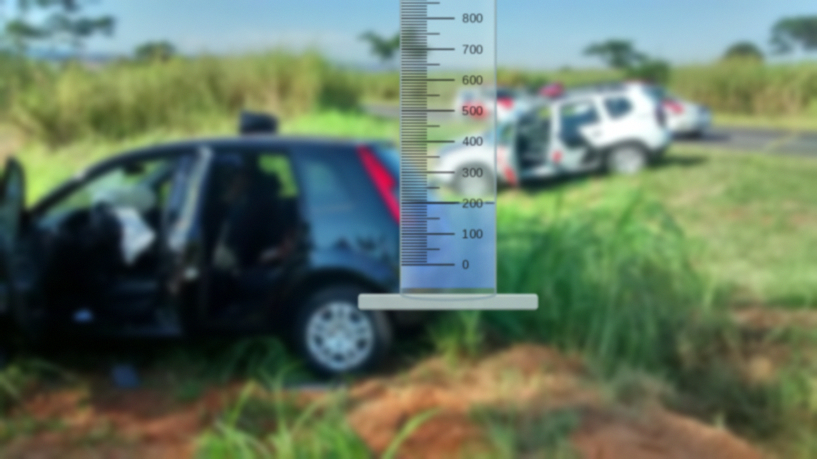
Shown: 200 mL
